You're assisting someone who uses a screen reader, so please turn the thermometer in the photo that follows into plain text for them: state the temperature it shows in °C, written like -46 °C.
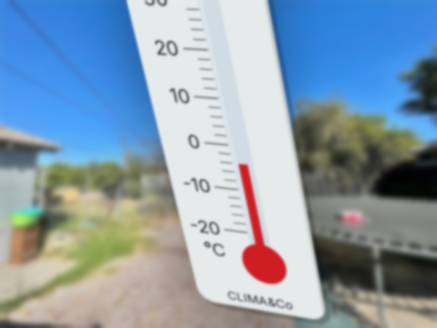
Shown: -4 °C
